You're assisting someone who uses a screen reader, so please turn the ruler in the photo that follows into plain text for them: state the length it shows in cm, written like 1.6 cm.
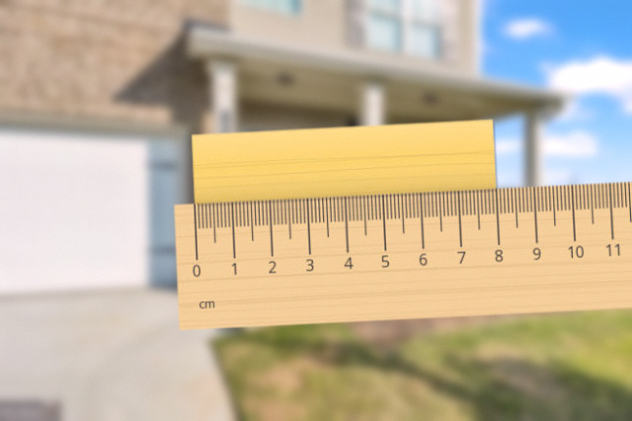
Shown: 8 cm
